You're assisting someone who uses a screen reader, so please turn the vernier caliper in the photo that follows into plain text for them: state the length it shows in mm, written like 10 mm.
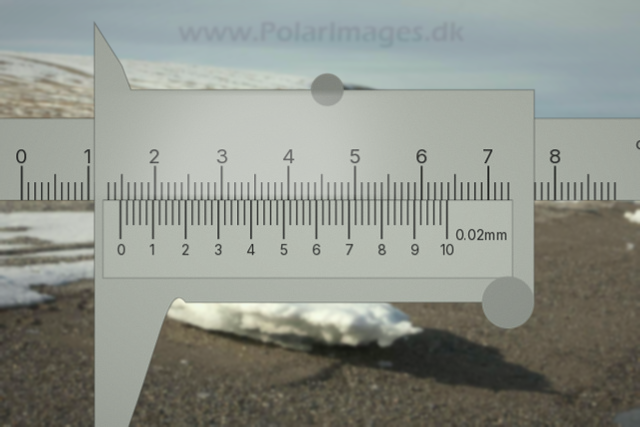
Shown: 14.8 mm
